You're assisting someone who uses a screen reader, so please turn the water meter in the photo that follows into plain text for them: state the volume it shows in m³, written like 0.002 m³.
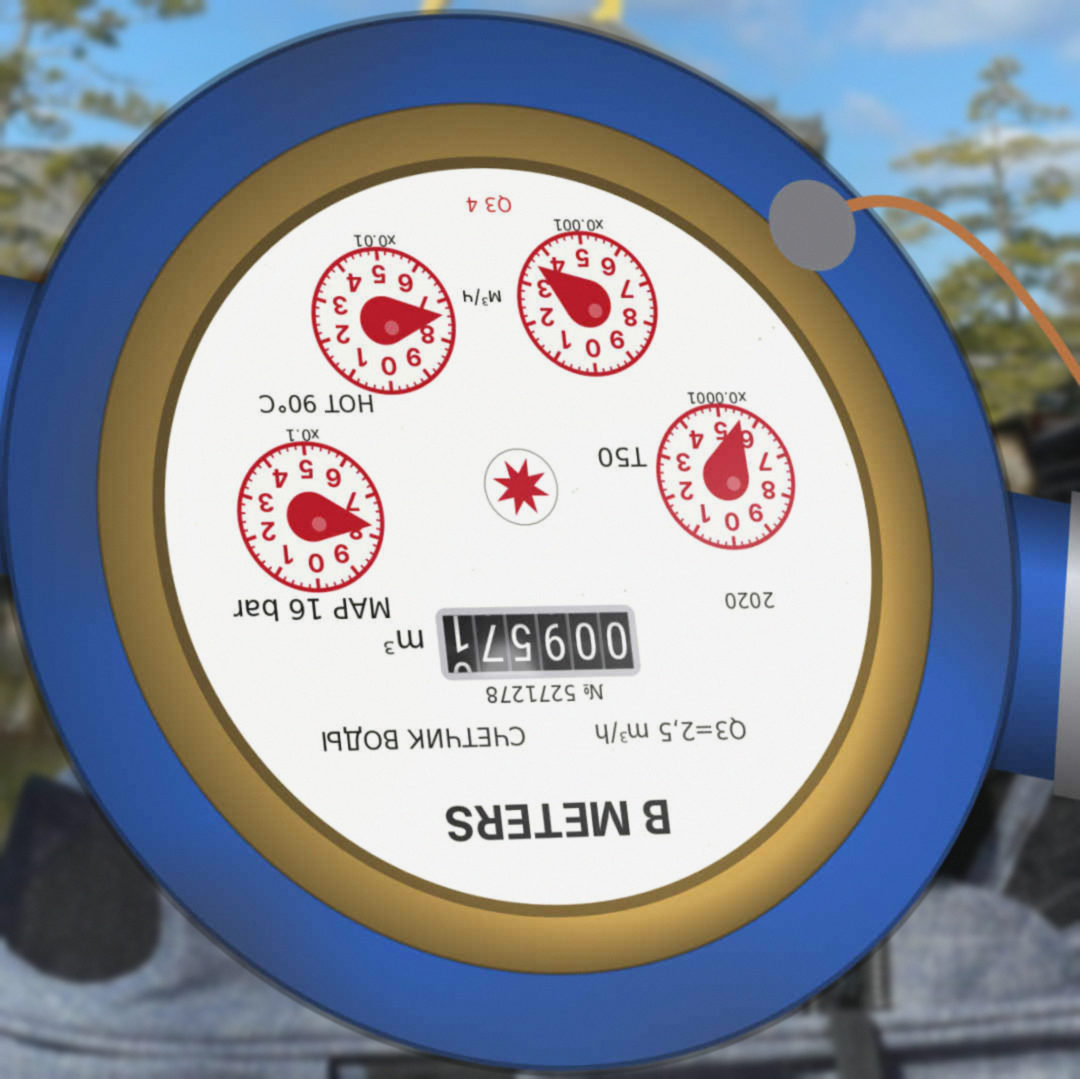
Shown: 9570.7735 m³
